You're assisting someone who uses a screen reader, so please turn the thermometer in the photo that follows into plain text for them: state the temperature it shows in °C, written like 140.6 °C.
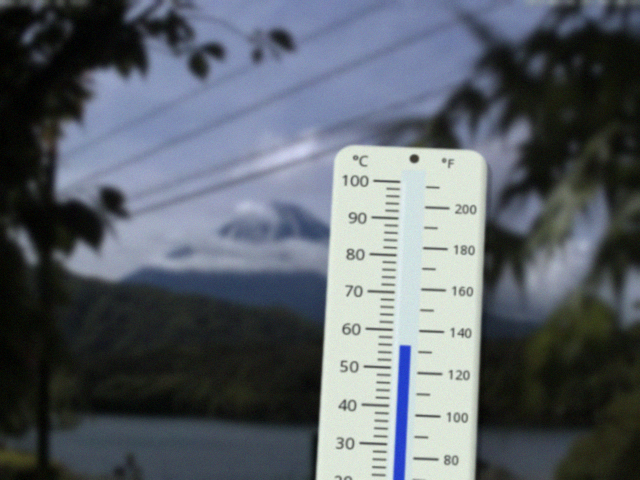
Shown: 56 °C
